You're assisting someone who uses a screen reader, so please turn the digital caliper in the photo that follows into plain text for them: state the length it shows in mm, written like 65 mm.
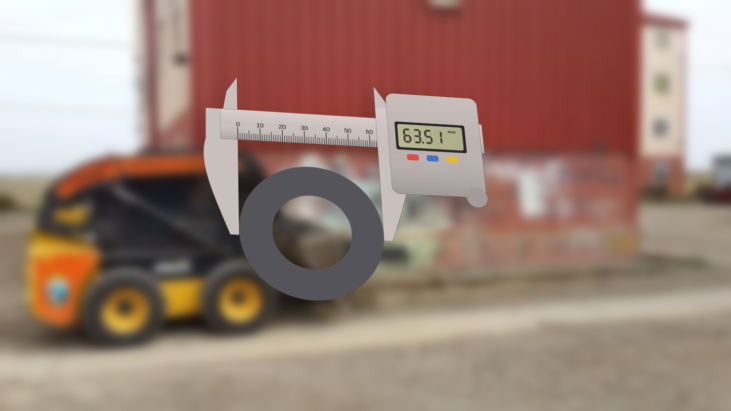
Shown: 63.51 mm
